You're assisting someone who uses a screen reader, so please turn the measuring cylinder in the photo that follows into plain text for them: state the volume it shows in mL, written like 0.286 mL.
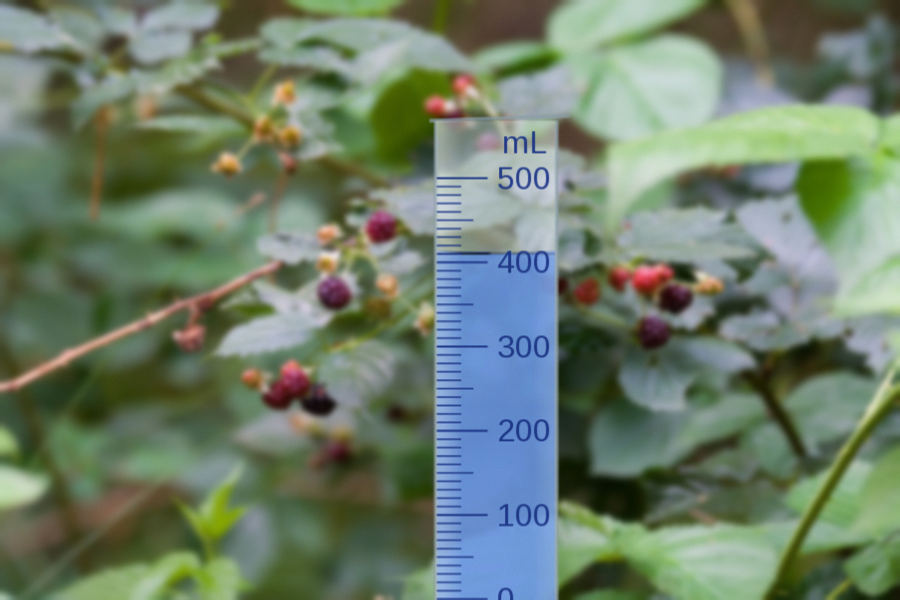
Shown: 410 mL
